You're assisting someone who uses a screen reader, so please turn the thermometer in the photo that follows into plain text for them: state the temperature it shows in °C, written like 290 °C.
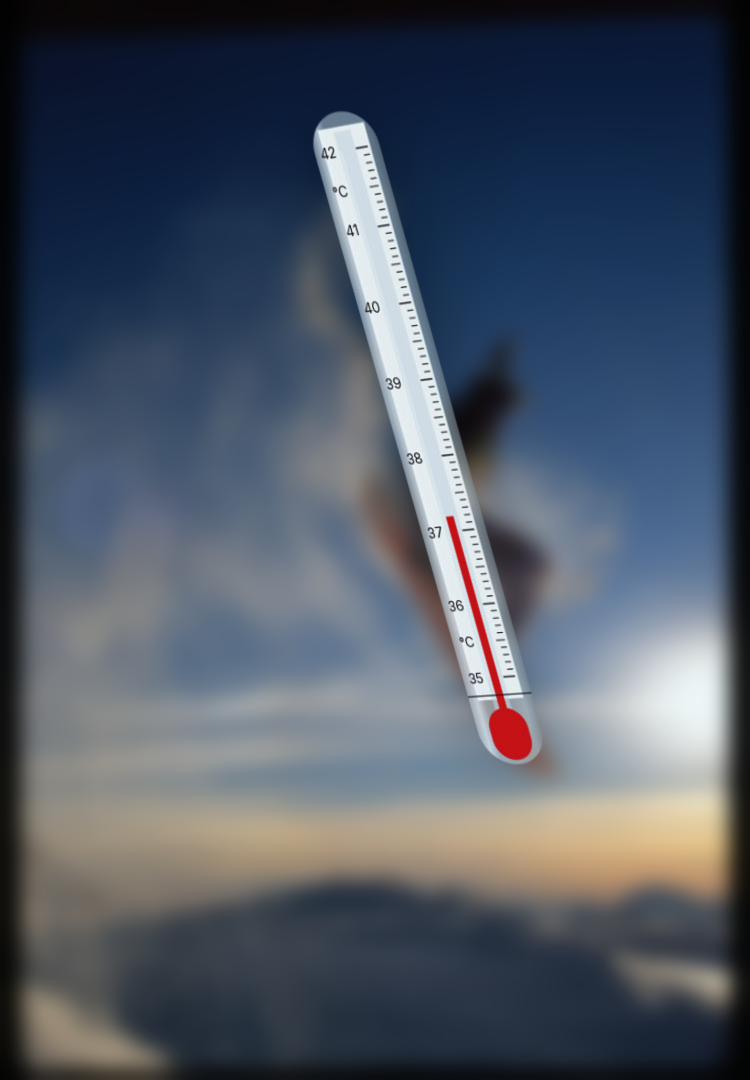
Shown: 37.2 °C
